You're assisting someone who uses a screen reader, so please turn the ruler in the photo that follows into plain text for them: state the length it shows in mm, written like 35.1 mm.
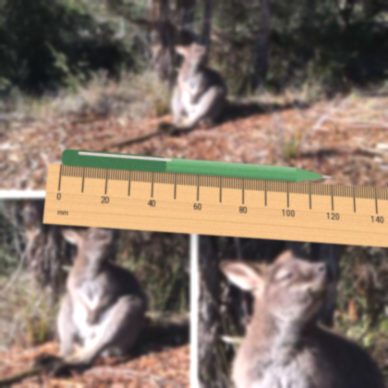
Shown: 120 mm
